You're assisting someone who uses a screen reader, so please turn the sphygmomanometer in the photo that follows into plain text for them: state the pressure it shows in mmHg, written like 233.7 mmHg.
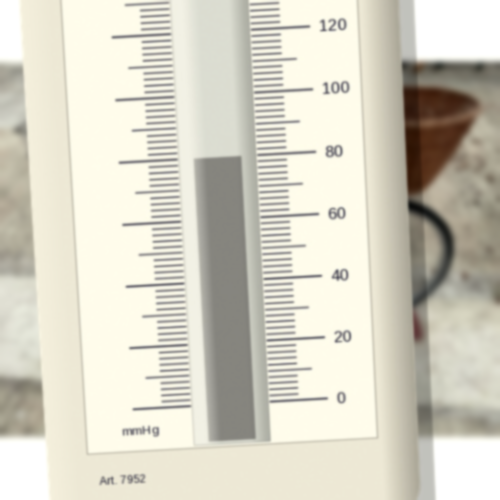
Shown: 80 mmHg
